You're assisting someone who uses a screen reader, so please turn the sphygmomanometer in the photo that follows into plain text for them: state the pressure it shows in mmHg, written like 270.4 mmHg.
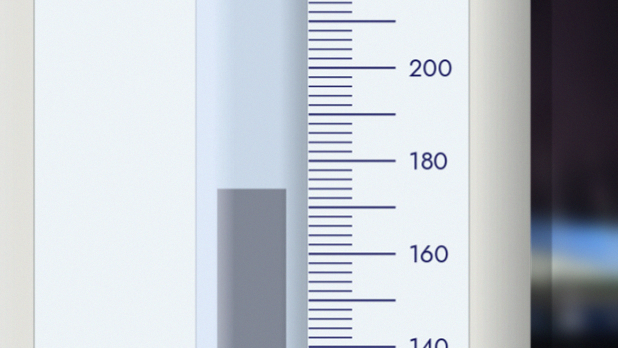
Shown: 174 mmHg
